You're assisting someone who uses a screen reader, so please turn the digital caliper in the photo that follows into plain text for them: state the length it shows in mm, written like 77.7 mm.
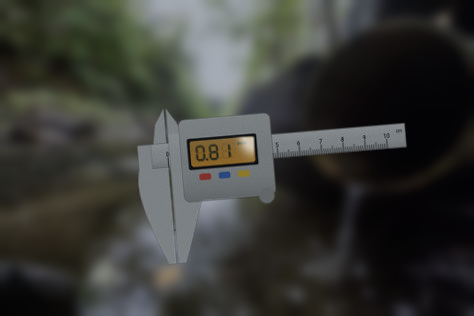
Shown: 0.81 mm
